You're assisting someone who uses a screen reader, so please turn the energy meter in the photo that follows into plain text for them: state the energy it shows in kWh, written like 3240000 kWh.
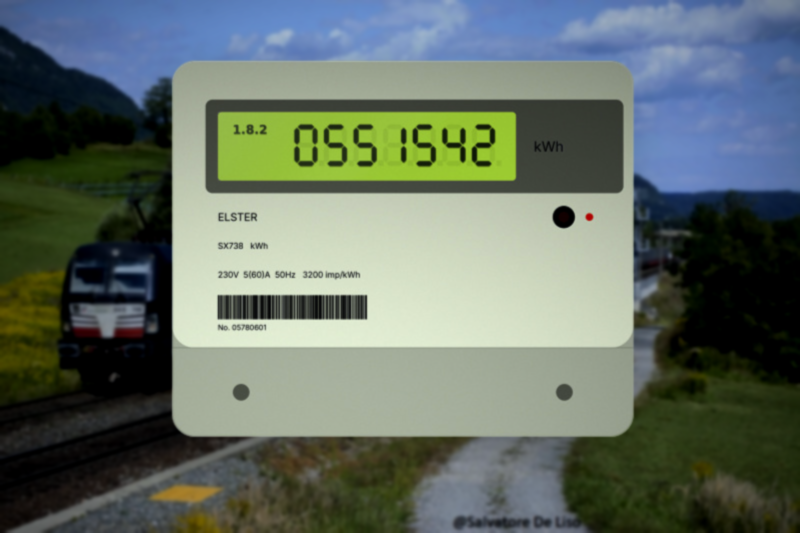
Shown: 551542 kWh
